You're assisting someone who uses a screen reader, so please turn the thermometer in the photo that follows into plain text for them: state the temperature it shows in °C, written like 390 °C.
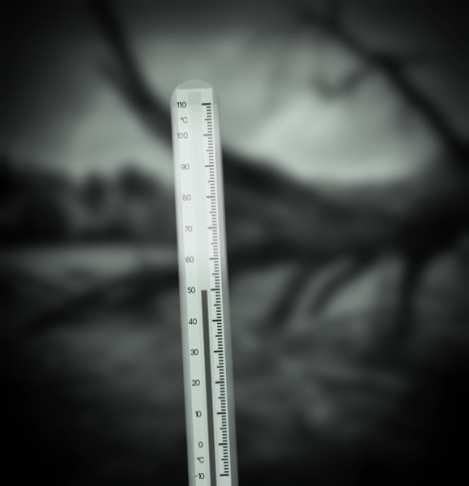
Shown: 50 °C
